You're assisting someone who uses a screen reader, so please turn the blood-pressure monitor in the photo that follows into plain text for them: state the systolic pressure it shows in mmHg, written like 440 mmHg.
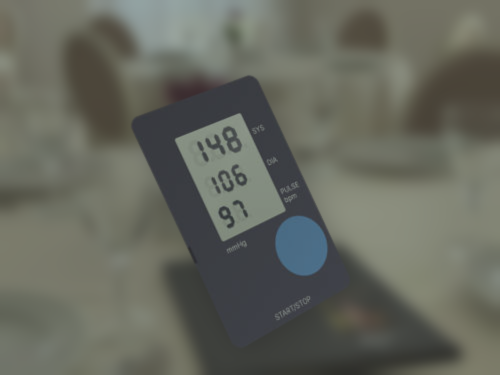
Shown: 148 mmHg
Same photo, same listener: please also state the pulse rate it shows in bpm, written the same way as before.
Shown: 97 bpm
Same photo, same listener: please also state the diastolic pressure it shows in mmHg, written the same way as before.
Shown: 106 mmHg
